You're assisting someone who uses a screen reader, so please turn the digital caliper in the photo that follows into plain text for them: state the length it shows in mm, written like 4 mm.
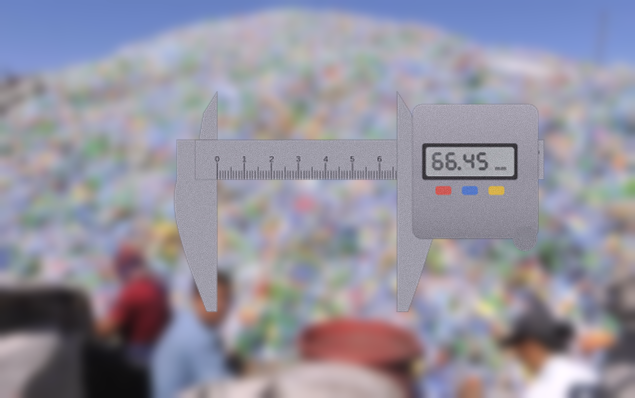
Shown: 66.45 mm
